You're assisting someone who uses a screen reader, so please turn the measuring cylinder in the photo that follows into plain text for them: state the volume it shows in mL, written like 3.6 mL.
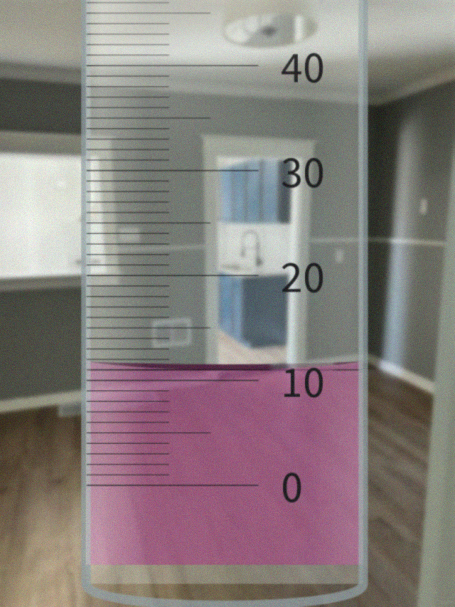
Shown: 11 mL
